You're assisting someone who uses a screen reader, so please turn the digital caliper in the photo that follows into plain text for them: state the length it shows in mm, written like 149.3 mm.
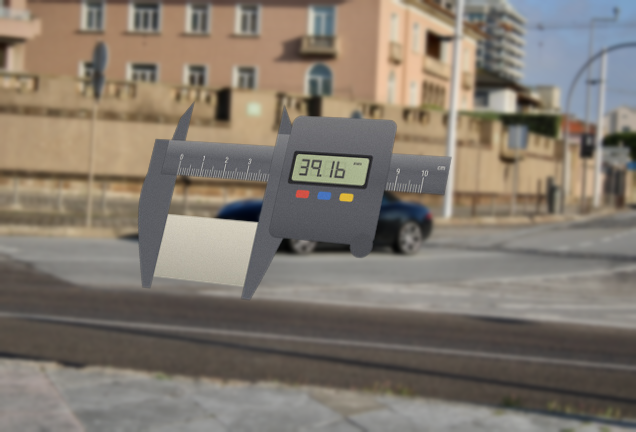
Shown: 39.16 mm
